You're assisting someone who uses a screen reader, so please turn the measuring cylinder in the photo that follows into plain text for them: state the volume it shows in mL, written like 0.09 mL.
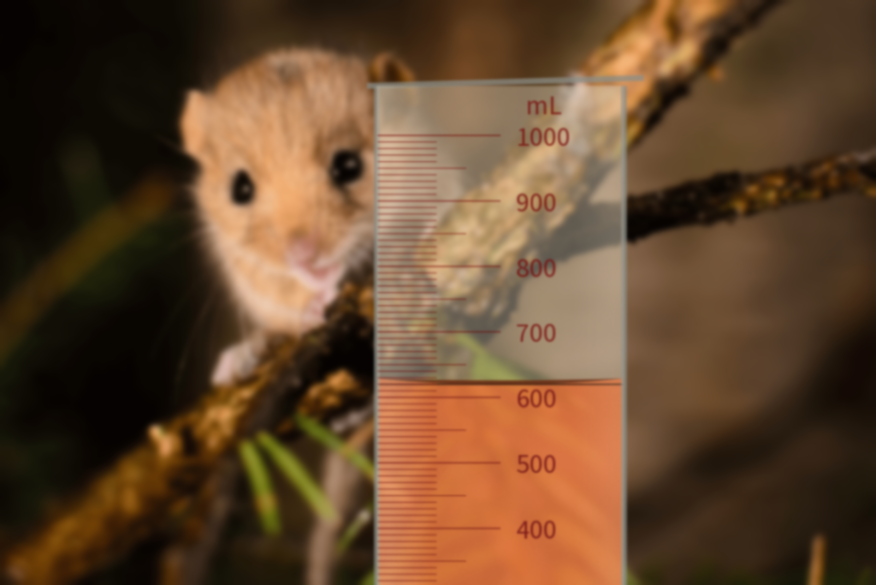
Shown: 620 mL
